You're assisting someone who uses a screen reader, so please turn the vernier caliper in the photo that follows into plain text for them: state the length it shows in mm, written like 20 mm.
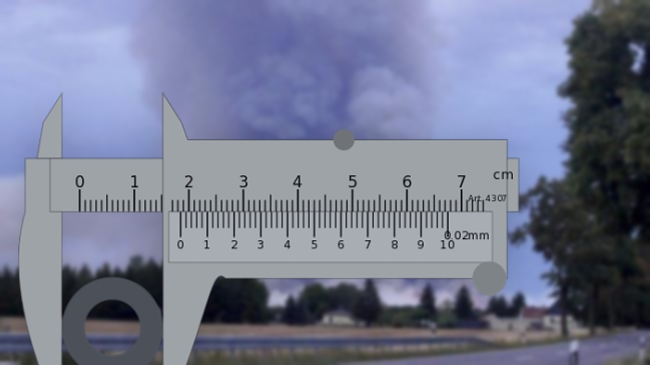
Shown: 18.5 mm
